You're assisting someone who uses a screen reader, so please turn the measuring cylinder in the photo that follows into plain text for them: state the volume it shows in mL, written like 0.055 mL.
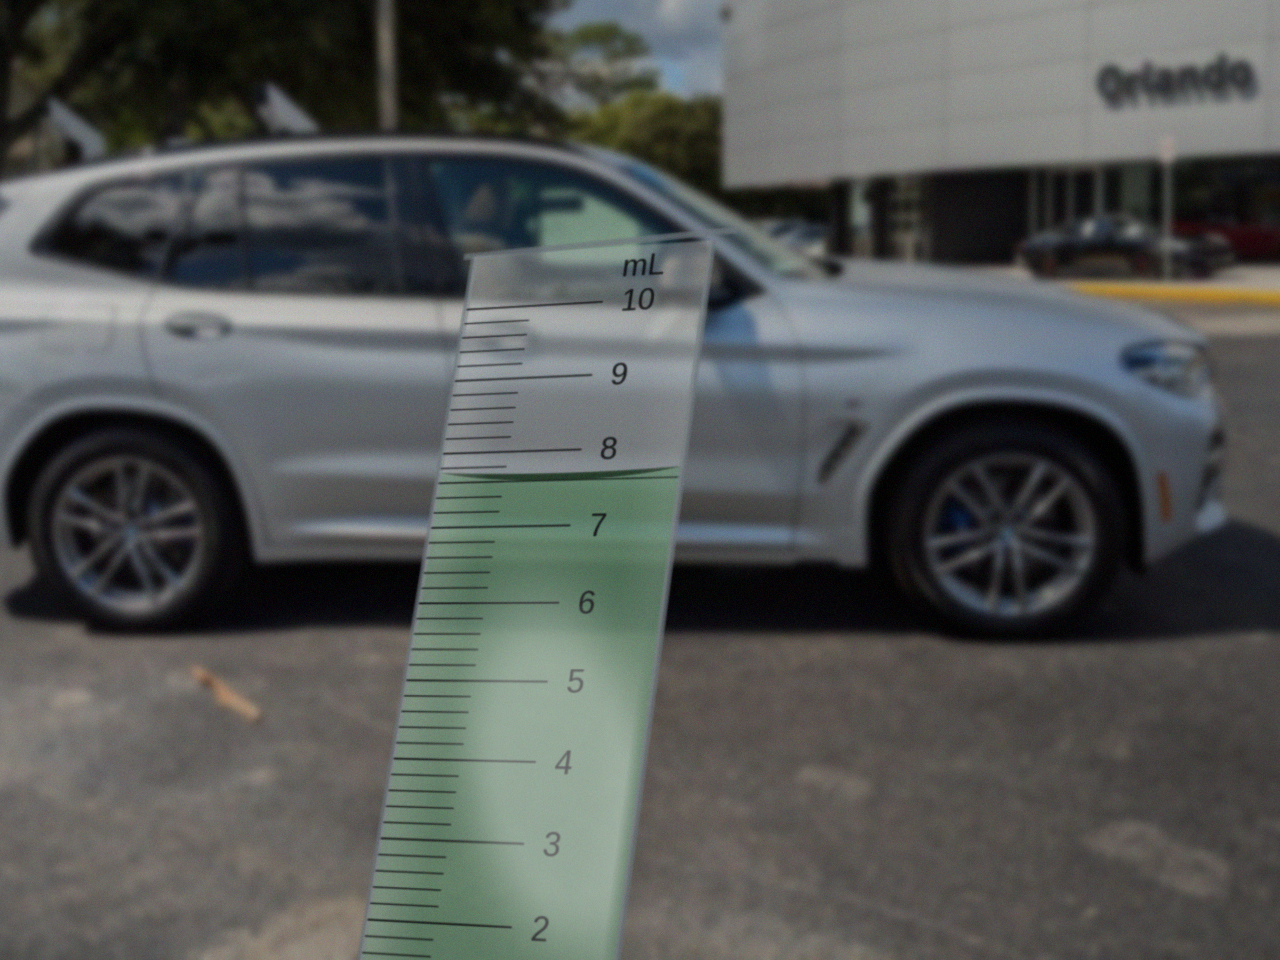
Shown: 7.6 mL
